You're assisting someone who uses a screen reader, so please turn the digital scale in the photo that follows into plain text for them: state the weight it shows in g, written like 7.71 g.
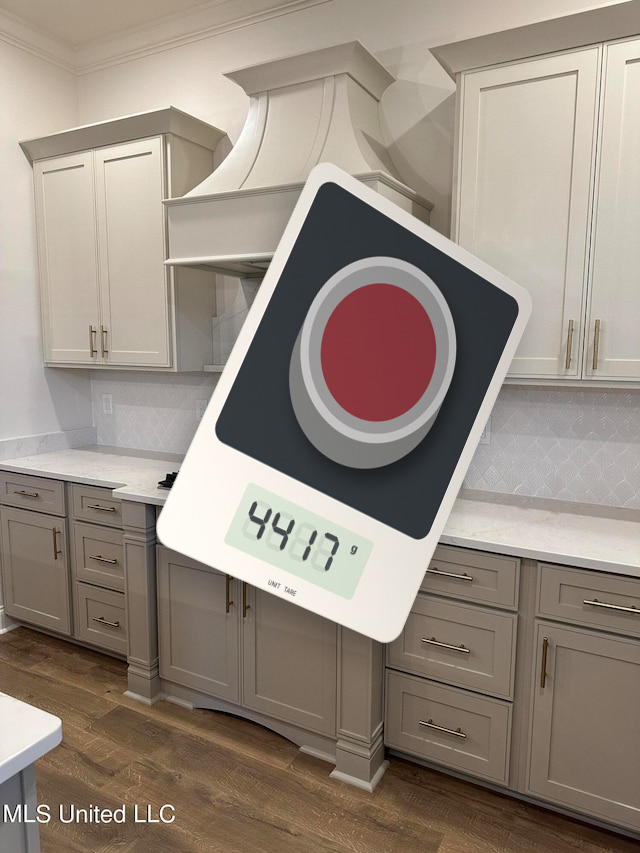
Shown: 4417 g
